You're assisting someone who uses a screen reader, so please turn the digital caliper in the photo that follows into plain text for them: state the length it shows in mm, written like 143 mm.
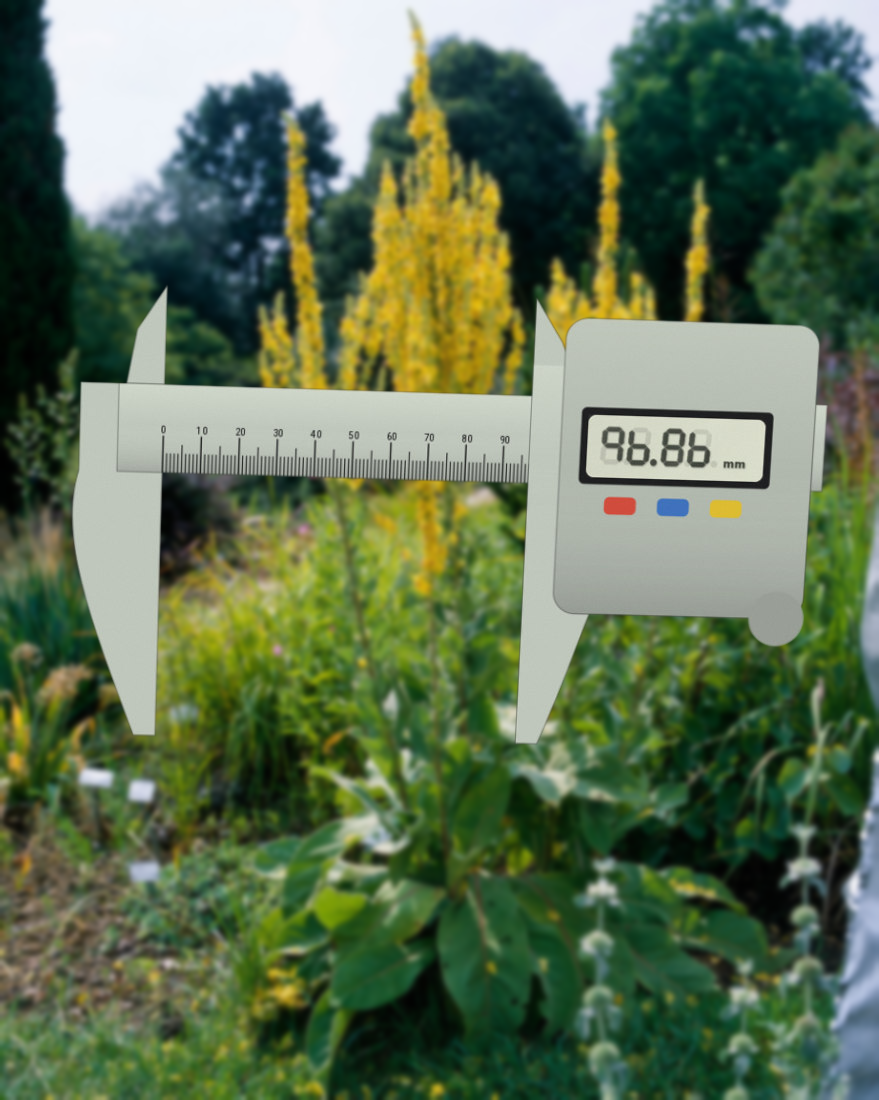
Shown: 96.86 mm
